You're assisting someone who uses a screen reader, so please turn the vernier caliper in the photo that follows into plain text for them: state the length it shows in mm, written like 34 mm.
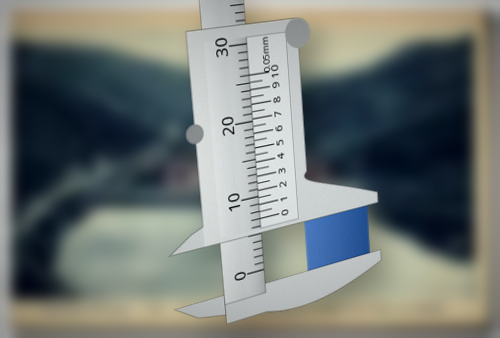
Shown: 7.0 mm
